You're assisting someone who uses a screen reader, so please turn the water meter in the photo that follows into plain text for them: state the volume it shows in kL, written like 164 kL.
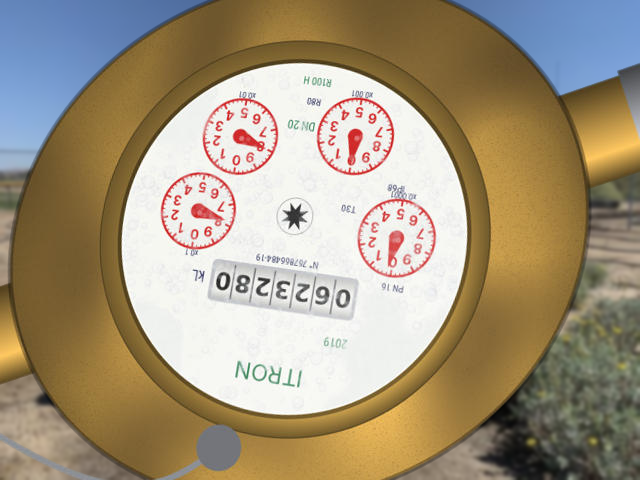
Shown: 623280.7800 kL
